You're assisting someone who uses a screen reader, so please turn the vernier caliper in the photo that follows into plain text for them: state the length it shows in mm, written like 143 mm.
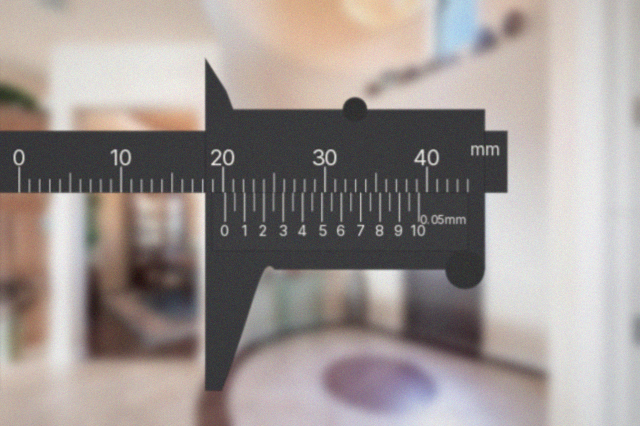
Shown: 20.2 mm
